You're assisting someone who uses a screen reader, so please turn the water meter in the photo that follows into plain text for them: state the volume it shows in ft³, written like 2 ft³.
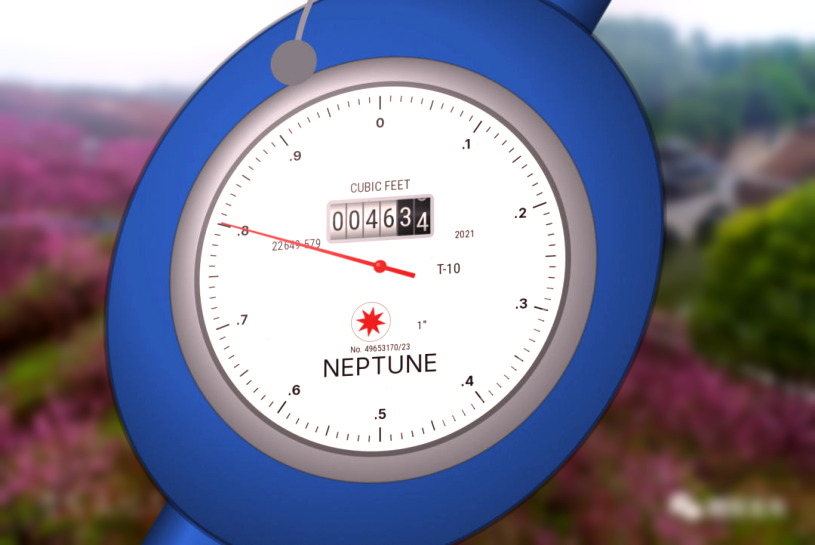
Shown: 4633.80 ft³
